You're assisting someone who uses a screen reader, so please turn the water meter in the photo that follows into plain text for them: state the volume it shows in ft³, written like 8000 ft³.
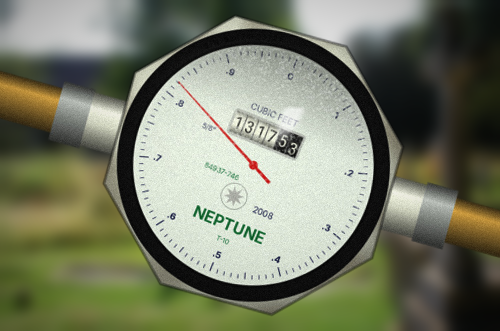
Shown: 131752.82 ft³
